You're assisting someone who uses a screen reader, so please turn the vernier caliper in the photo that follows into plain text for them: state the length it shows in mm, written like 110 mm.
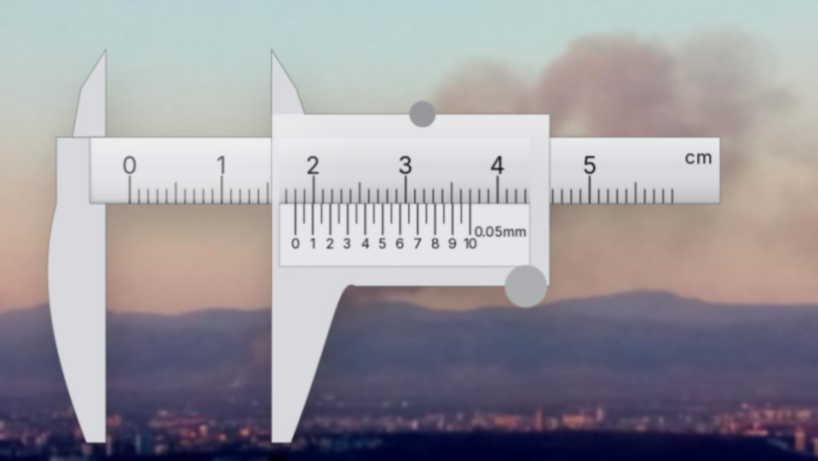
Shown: 18.0 mm
